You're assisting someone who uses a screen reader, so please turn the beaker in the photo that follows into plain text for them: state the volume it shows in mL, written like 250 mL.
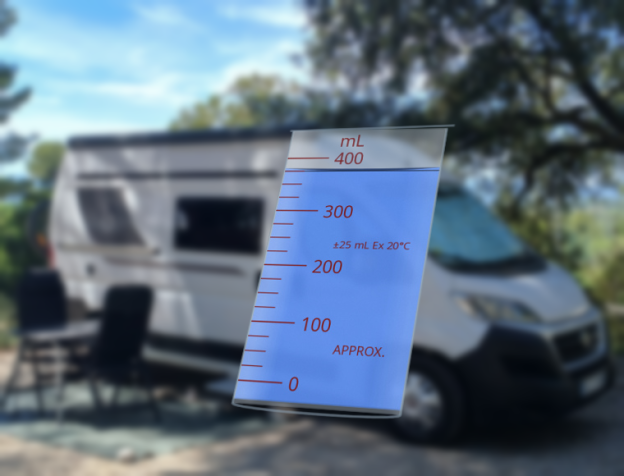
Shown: 375 mL
